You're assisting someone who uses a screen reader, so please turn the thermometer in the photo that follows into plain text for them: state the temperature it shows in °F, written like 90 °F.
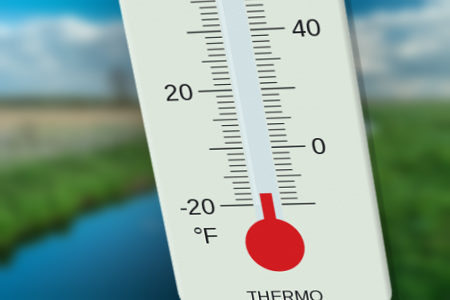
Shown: -16 °F
